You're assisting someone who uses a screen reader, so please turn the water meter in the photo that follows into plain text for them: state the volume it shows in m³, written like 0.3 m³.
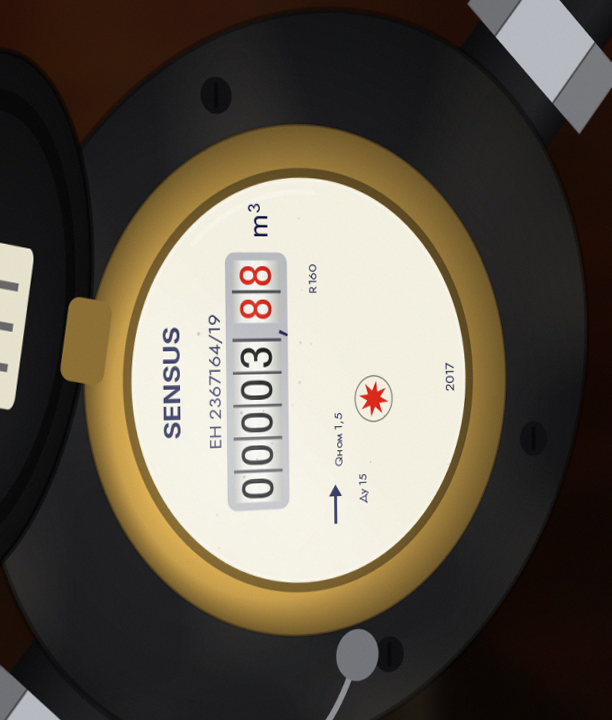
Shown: 3.88 m³
